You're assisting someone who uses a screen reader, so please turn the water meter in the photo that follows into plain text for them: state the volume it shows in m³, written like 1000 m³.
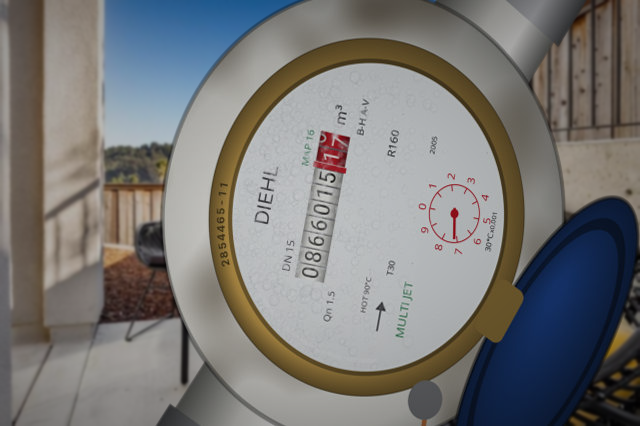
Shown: 866015.167 m³
